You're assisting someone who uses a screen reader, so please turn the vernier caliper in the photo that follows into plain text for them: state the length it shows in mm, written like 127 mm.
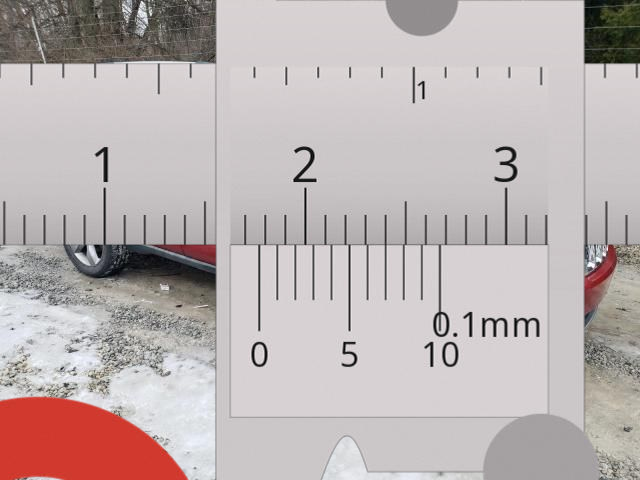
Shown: 17.7 mm
